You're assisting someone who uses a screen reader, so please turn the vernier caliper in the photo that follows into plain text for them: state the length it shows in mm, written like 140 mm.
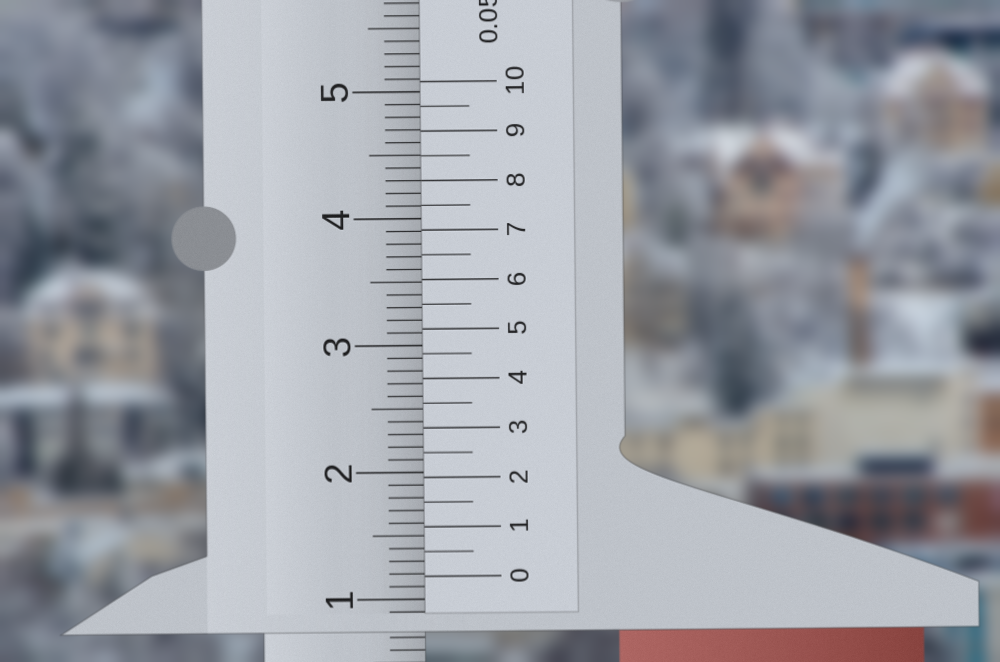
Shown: 11.8 mm
